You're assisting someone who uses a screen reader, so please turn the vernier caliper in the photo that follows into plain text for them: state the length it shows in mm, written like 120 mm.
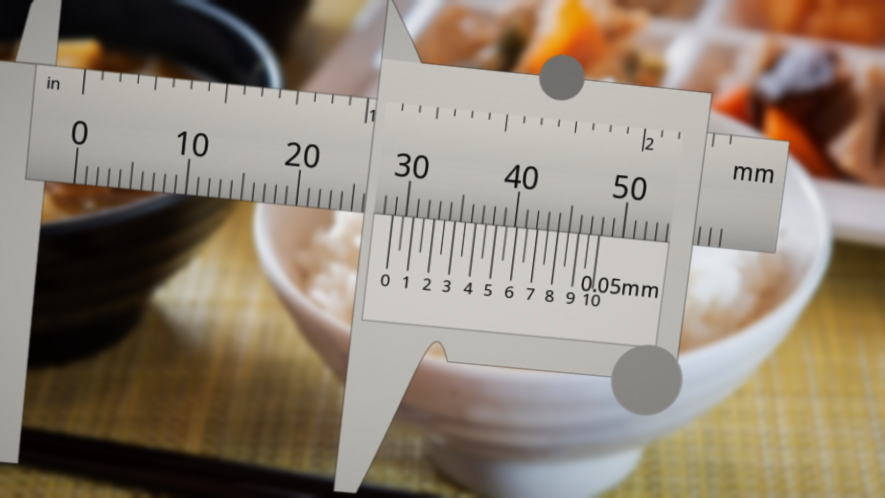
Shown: 28.8 mm
